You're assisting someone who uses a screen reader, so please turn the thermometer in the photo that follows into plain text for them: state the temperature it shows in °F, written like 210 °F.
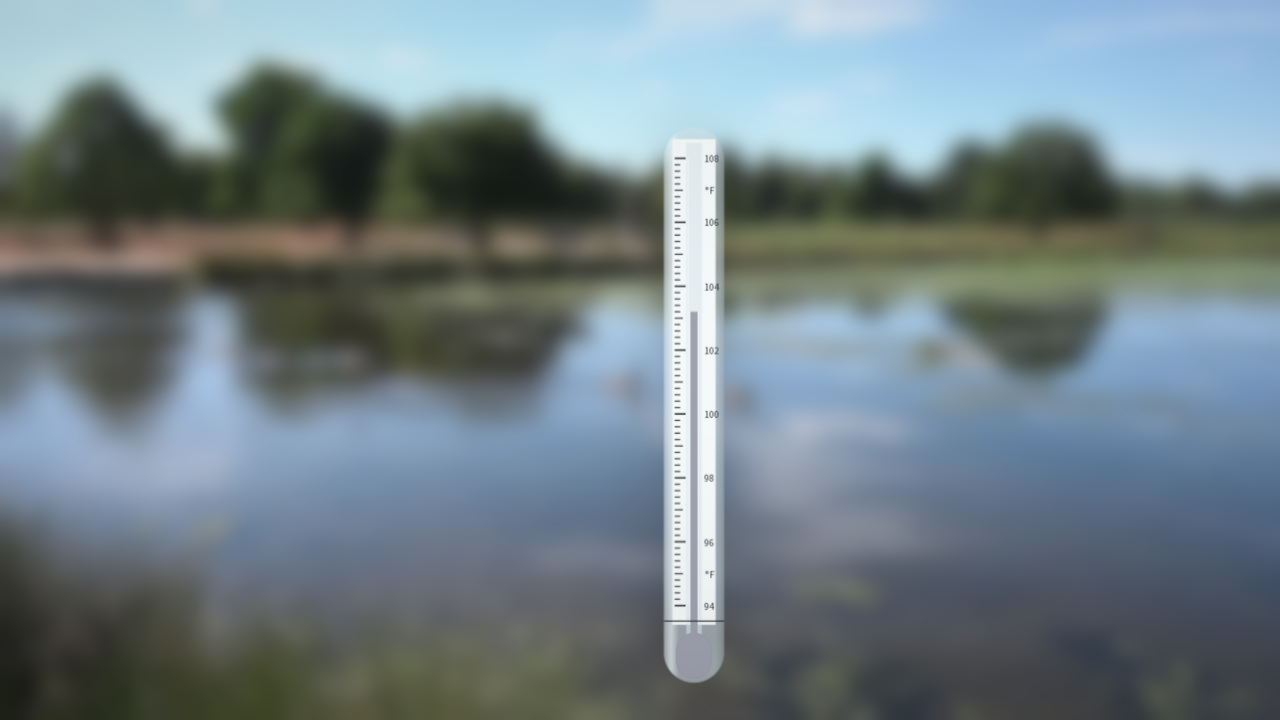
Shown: 103.2 °F
